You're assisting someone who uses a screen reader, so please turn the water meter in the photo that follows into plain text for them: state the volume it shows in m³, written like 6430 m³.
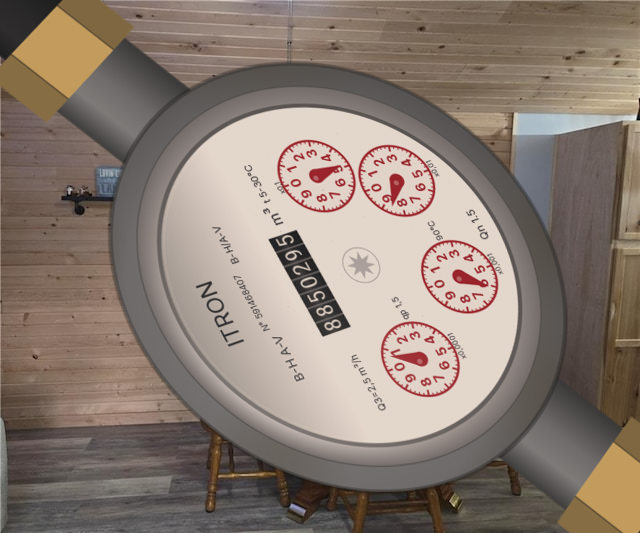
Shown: 8850295.4860 m³
